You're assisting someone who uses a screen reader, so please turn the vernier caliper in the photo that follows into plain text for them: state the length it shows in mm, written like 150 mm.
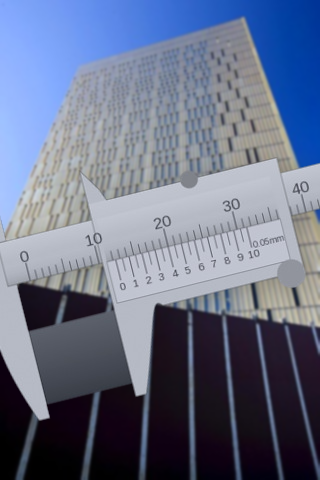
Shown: 12.4 mm
